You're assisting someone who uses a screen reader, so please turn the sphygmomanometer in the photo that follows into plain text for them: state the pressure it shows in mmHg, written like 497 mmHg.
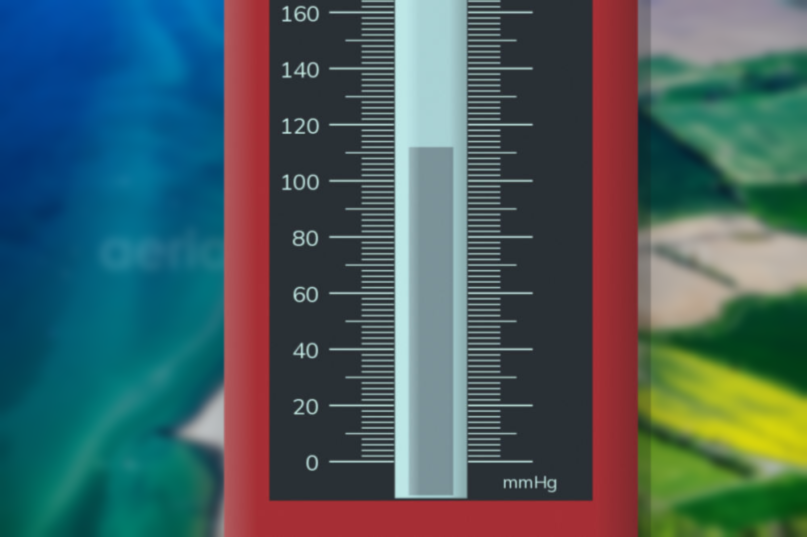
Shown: 112 mmHg
